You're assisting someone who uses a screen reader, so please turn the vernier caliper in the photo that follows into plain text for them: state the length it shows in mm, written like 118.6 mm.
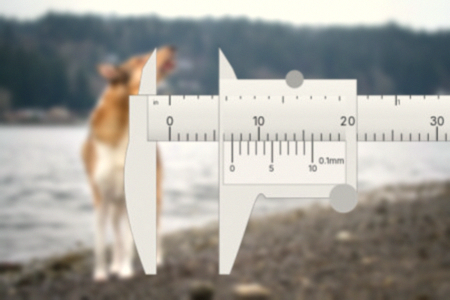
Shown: 7.0 mm
